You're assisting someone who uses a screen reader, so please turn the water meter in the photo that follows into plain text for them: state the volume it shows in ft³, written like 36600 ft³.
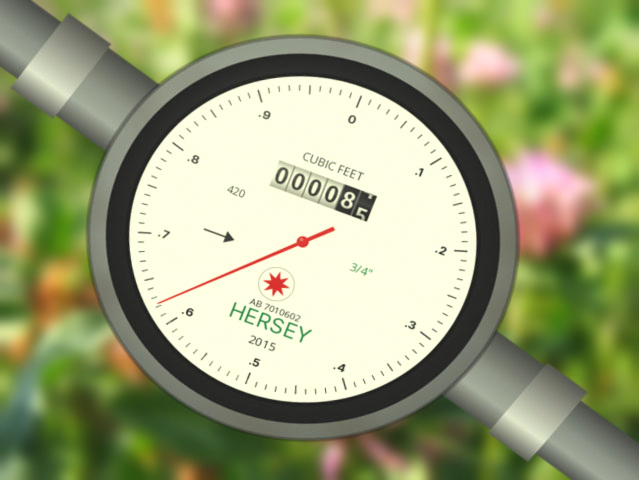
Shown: 84.62 ft³
